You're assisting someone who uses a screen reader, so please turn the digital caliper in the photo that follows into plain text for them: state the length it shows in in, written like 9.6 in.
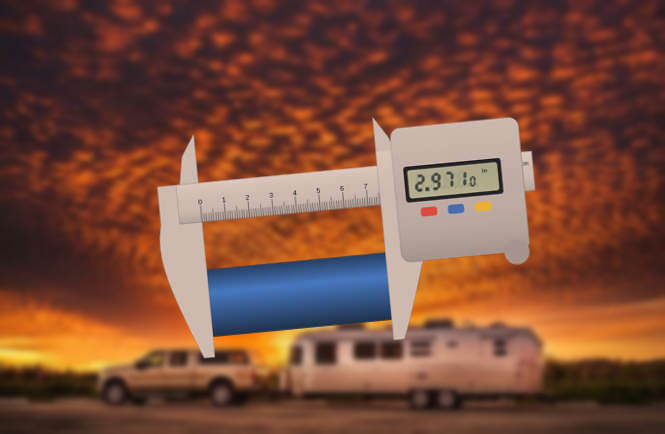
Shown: 2.9710 in
